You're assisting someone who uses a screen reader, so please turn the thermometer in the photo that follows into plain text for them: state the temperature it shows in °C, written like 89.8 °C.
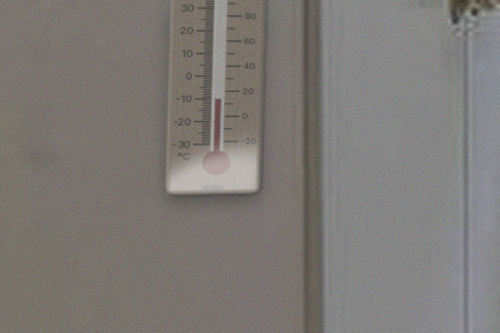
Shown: -10 °C
